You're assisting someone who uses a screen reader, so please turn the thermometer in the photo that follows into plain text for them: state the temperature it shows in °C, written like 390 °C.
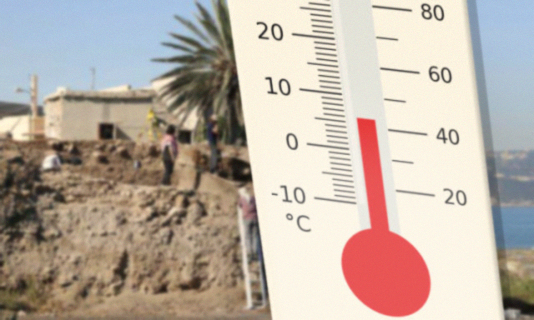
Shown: 6 °C
